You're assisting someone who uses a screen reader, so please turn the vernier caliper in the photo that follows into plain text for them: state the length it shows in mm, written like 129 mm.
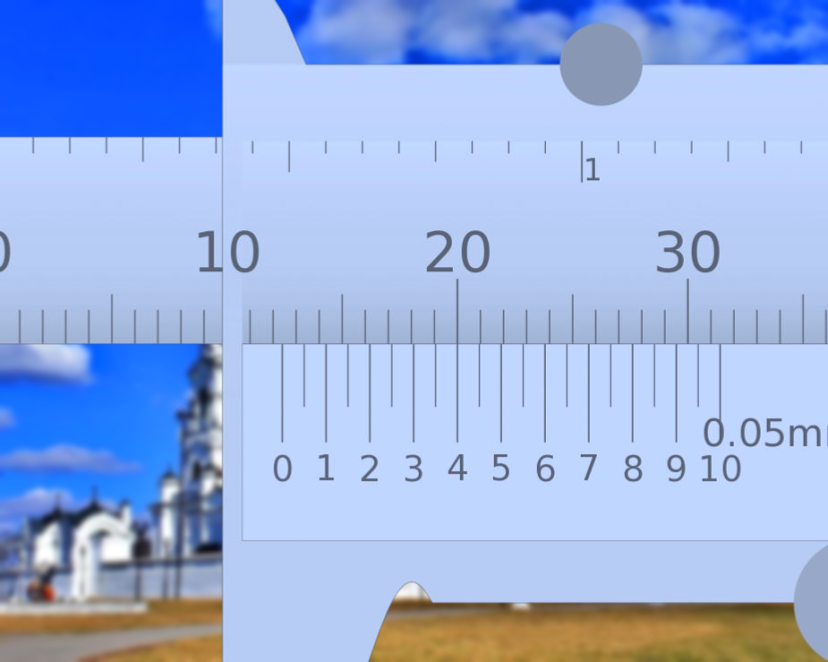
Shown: 12.40 mm
